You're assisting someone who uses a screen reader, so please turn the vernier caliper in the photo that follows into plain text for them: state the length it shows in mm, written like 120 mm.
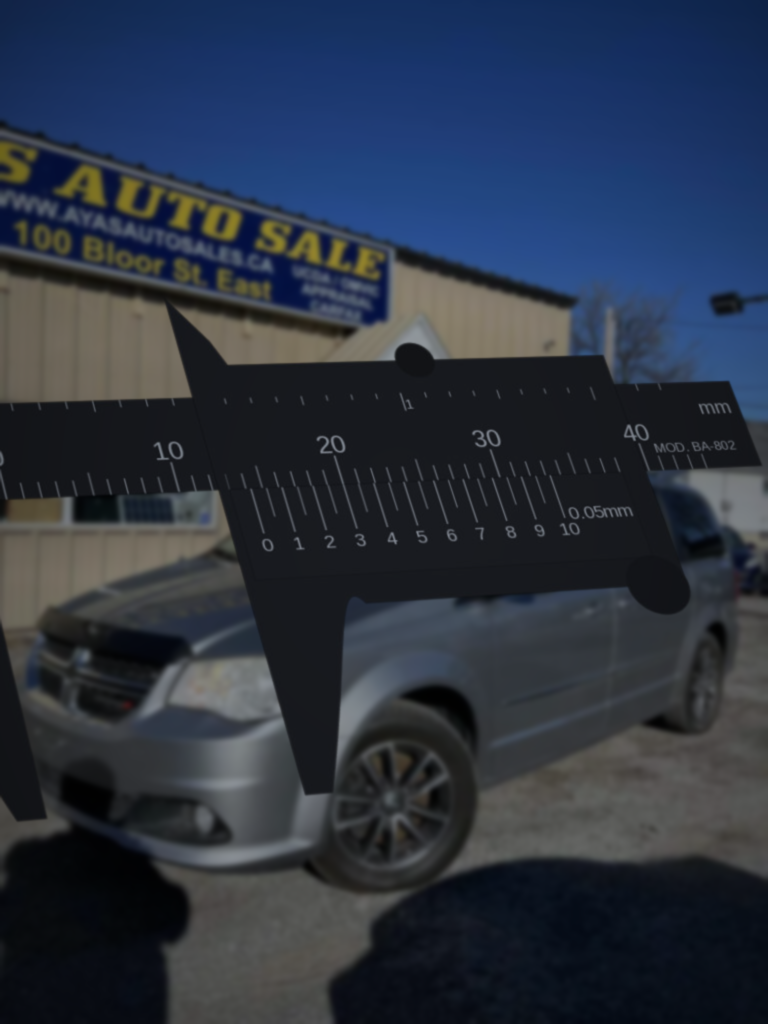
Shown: 14.3 mm
